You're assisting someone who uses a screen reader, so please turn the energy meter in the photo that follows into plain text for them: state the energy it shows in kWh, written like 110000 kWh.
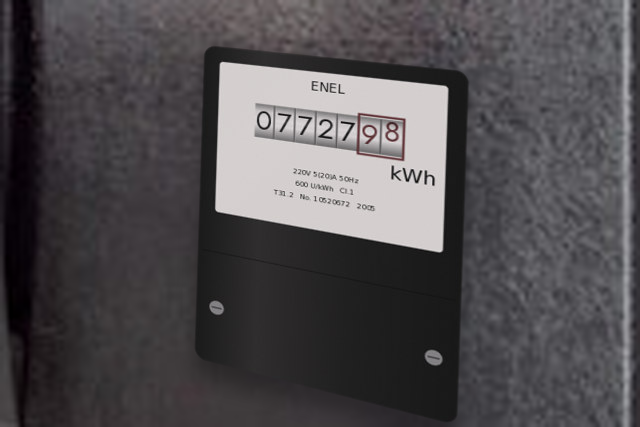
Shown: 7727.98 kWh
